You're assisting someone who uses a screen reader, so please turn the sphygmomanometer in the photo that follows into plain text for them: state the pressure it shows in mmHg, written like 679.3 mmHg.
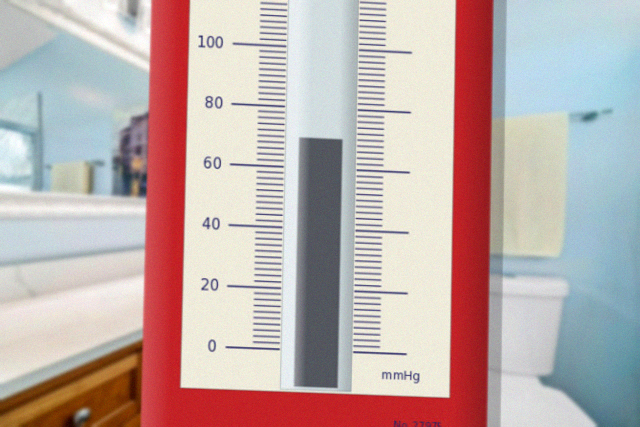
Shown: 70 mmHg
